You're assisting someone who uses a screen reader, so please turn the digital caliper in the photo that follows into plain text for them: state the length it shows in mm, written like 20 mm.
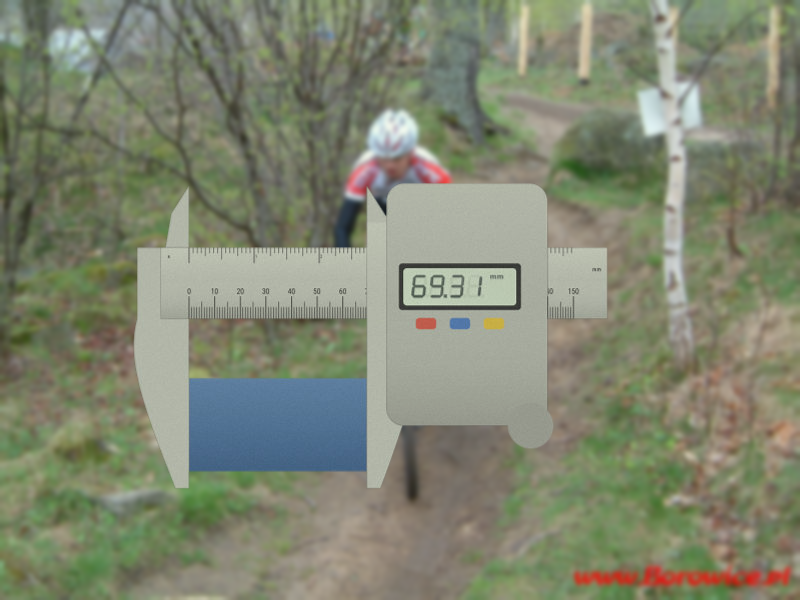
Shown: 69.31 mm
